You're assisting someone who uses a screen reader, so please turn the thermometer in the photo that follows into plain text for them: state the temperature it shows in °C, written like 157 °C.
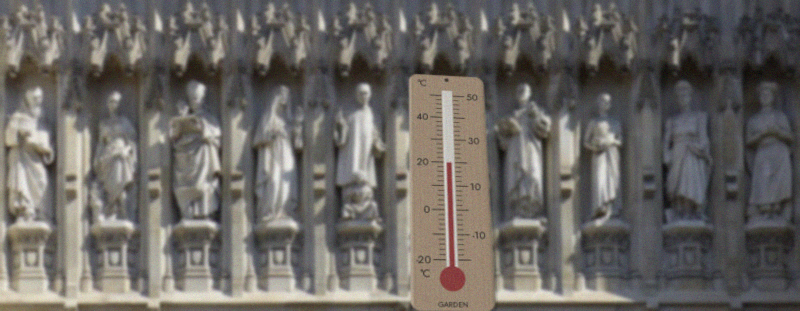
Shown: 20 °C
